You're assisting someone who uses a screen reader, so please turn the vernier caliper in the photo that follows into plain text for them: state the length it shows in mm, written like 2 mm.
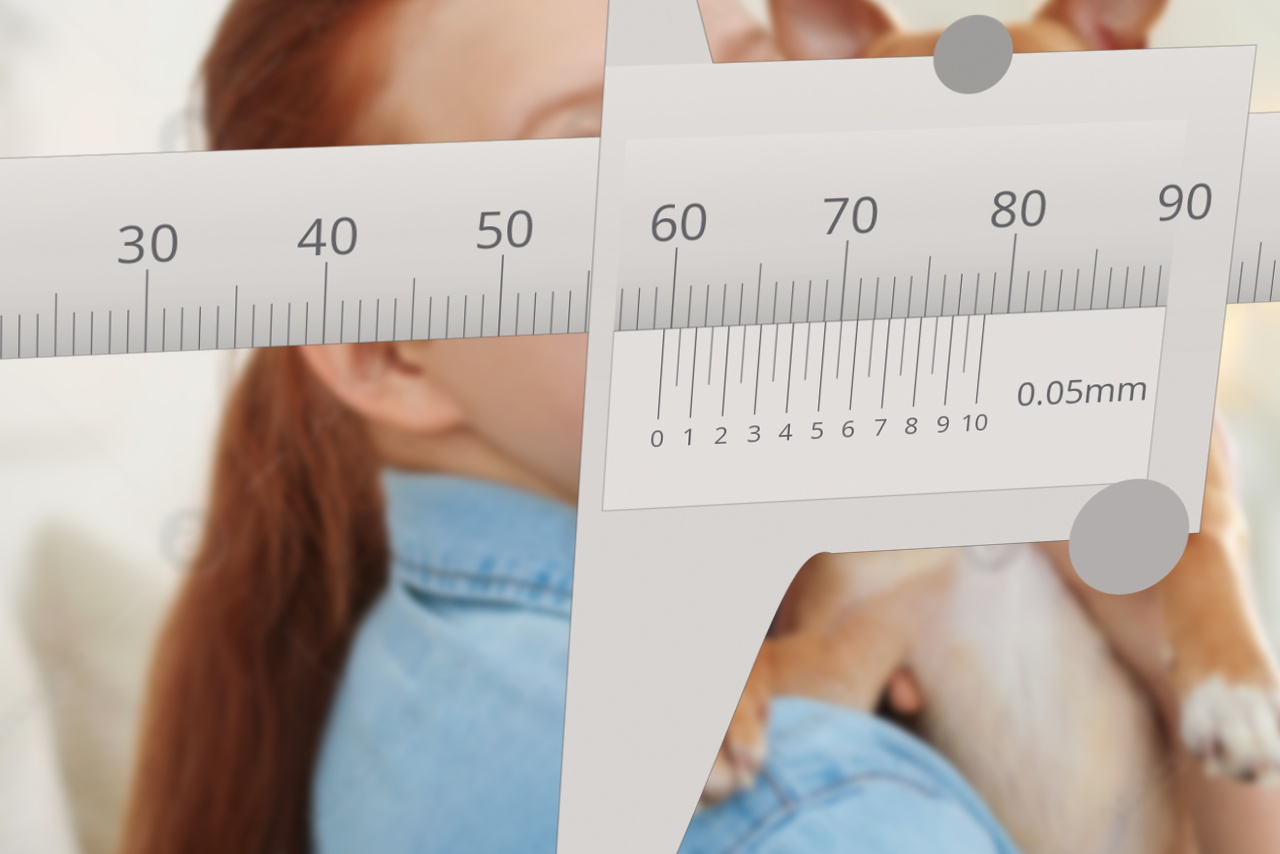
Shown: 59.6 mm
